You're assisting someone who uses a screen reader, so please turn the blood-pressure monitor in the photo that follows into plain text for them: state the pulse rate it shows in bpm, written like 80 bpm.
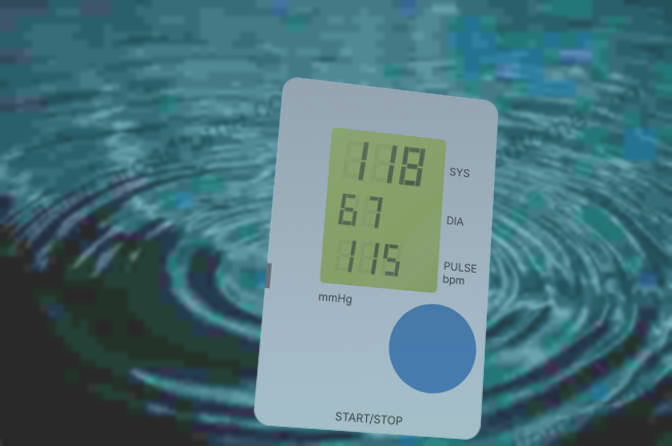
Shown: 115 bpm
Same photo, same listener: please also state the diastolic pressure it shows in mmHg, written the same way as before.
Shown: 67 mmHg
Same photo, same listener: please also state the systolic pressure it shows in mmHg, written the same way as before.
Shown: 118 mmHg
